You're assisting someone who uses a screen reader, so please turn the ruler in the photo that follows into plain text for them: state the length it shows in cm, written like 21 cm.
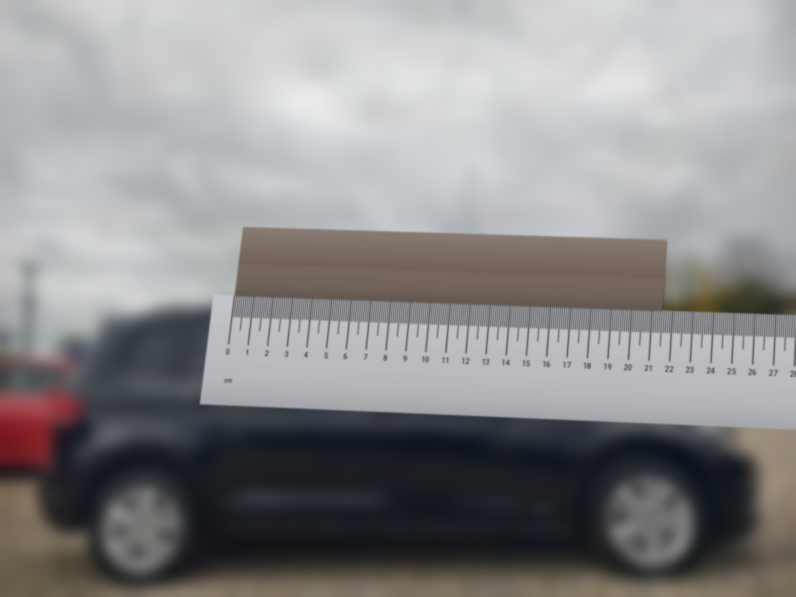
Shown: 21.5 cm
